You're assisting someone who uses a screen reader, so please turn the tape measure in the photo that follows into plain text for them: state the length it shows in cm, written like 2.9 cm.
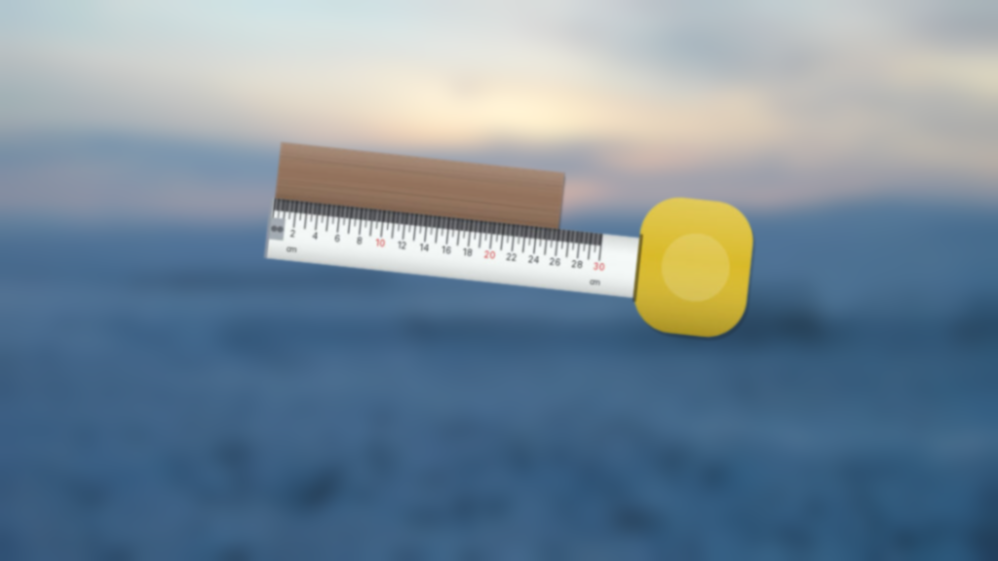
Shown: 26 cm
